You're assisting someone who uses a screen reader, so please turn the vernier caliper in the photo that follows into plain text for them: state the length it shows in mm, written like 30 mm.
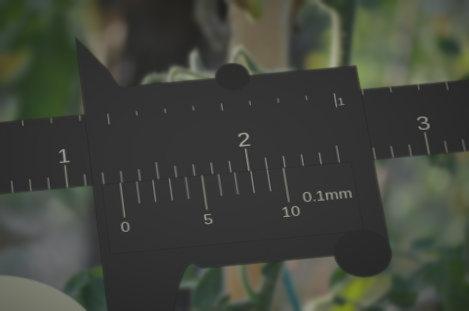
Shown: 12.9 mm
